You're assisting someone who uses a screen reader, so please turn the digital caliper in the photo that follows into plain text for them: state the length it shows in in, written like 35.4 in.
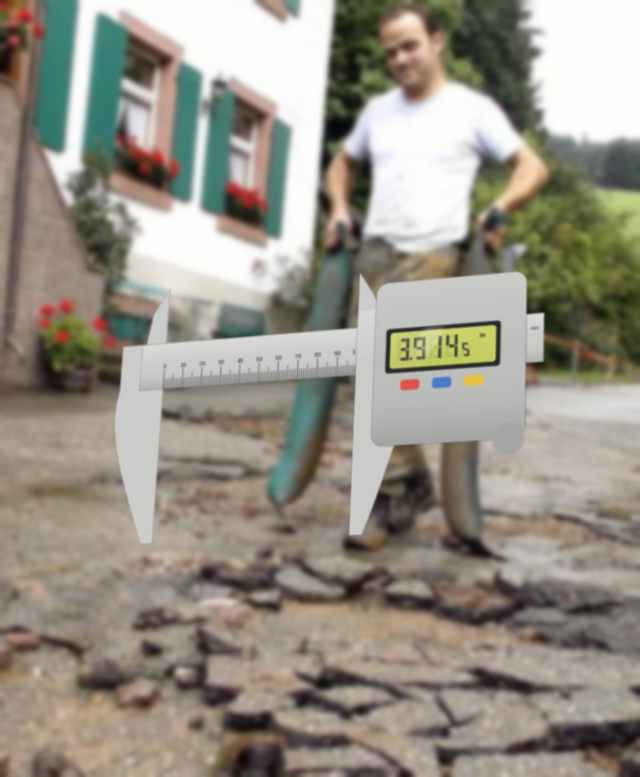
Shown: 3.9145 in
